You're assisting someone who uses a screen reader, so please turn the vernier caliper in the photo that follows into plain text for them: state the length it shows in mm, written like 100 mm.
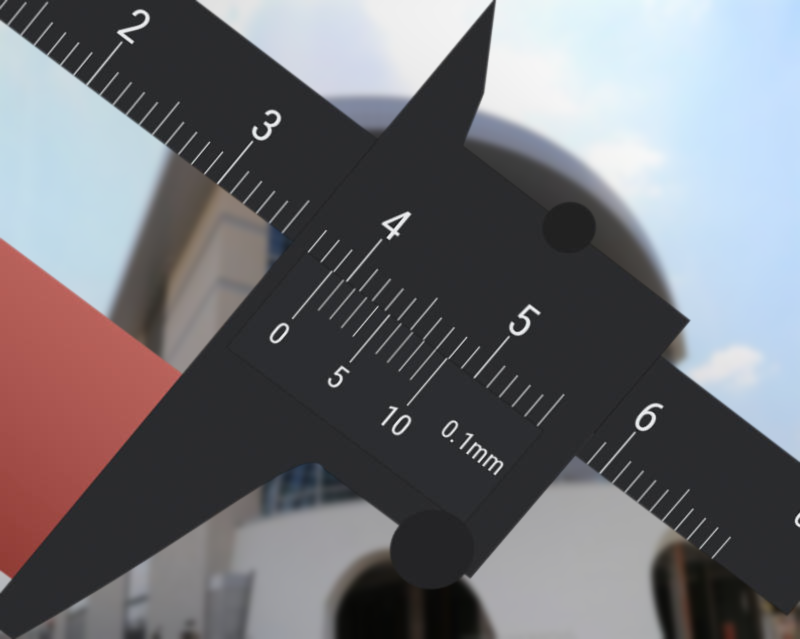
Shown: 38.9 mm
